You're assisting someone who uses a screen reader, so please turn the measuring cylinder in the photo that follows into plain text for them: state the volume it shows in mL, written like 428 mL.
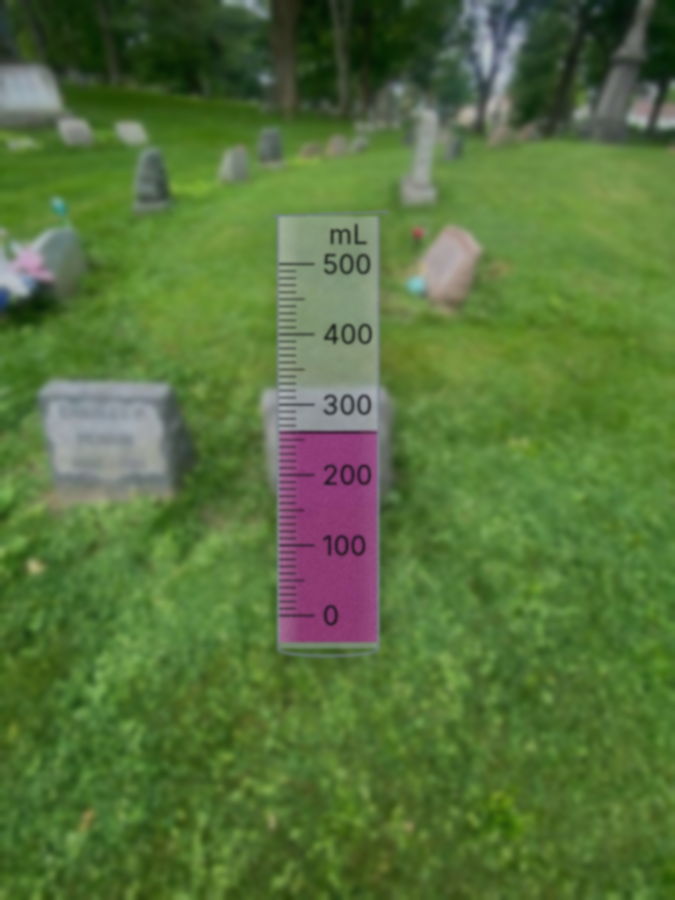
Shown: 260 mL
